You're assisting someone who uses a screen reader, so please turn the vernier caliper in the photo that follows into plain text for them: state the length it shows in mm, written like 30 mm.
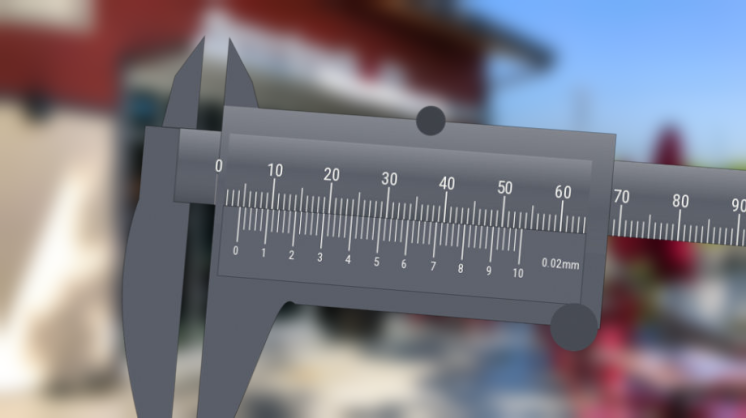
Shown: 4.4 mm
